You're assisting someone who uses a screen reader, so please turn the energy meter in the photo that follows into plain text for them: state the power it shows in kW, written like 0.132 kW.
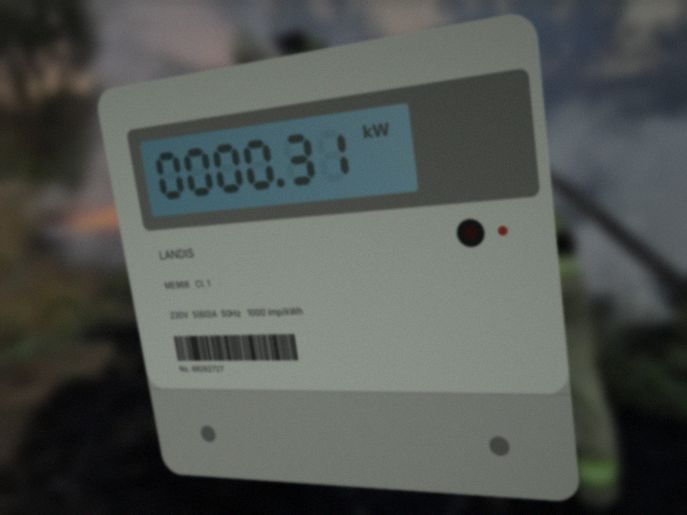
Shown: 0.31 kW
